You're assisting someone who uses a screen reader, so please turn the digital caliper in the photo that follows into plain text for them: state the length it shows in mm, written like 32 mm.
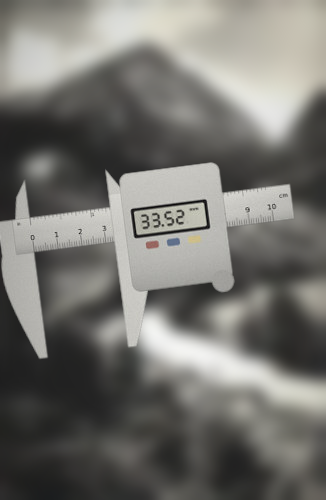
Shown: 33.52 mm
